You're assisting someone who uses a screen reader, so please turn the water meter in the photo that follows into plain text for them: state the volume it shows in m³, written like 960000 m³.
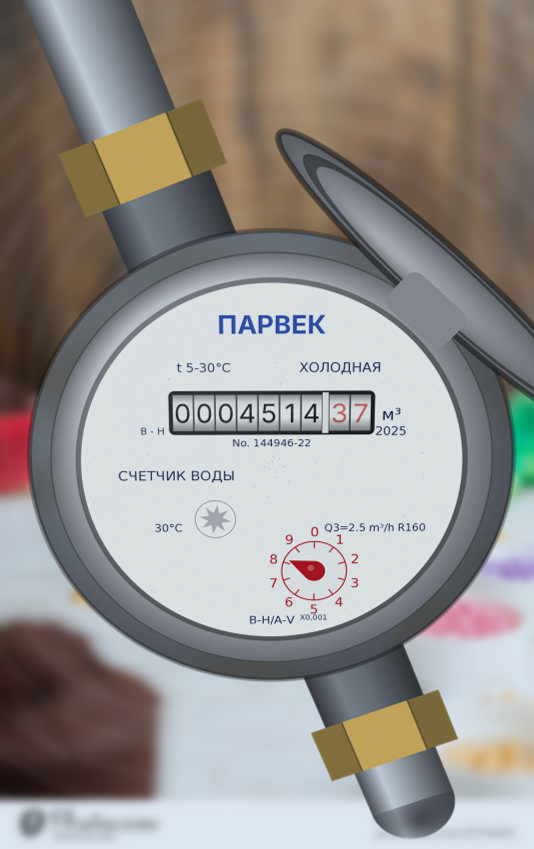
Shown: 4514.378 m³
